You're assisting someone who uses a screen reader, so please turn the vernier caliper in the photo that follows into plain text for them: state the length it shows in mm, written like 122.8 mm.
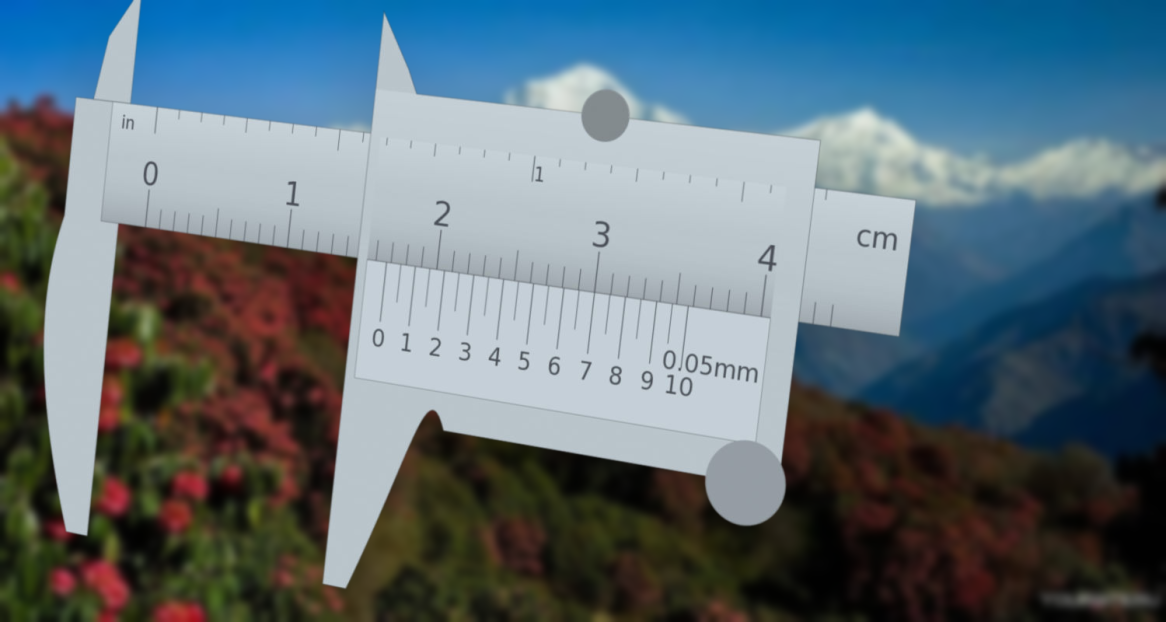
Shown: 16.7 mm
